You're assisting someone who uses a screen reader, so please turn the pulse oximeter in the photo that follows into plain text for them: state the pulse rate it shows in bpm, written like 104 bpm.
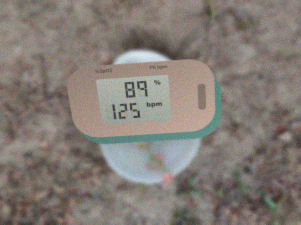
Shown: 125 bpm
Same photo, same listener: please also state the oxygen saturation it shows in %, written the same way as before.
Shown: 89 %
